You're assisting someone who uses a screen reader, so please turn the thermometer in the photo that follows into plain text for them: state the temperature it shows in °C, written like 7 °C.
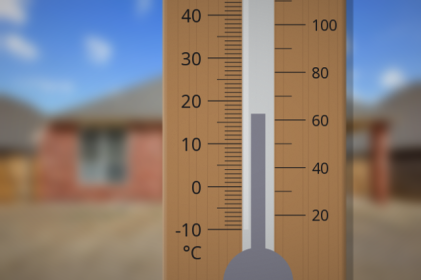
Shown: 17 °C
